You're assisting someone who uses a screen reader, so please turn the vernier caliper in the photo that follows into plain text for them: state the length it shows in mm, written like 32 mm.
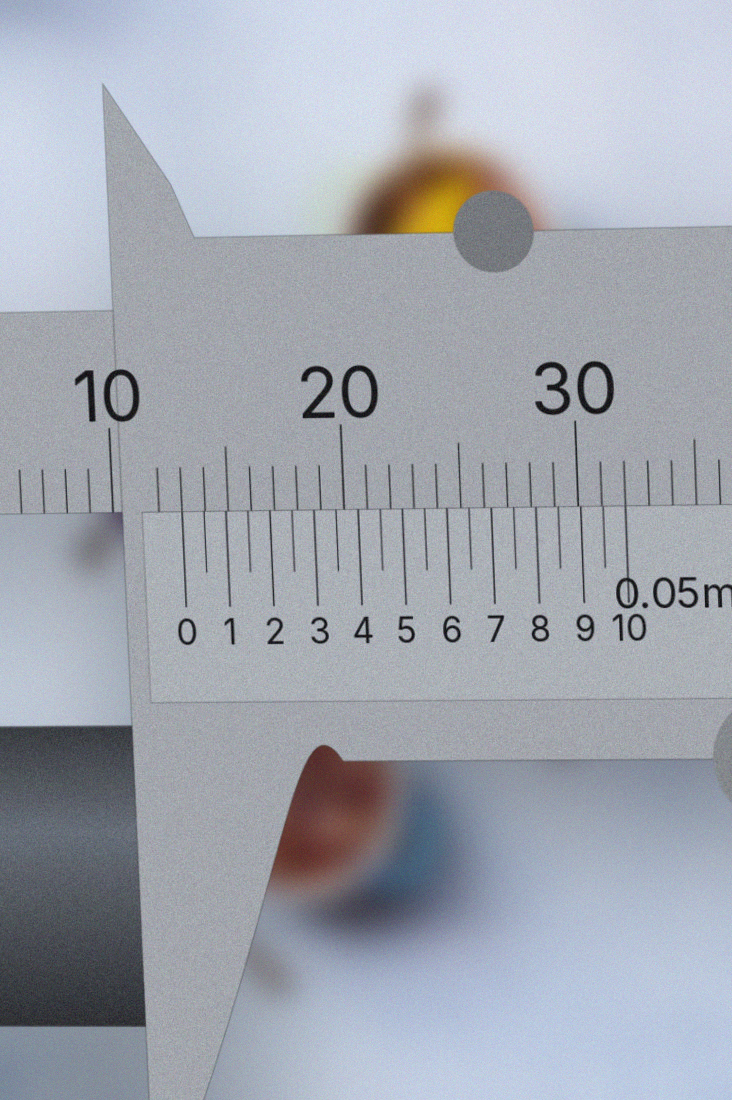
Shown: 13.0 mm
